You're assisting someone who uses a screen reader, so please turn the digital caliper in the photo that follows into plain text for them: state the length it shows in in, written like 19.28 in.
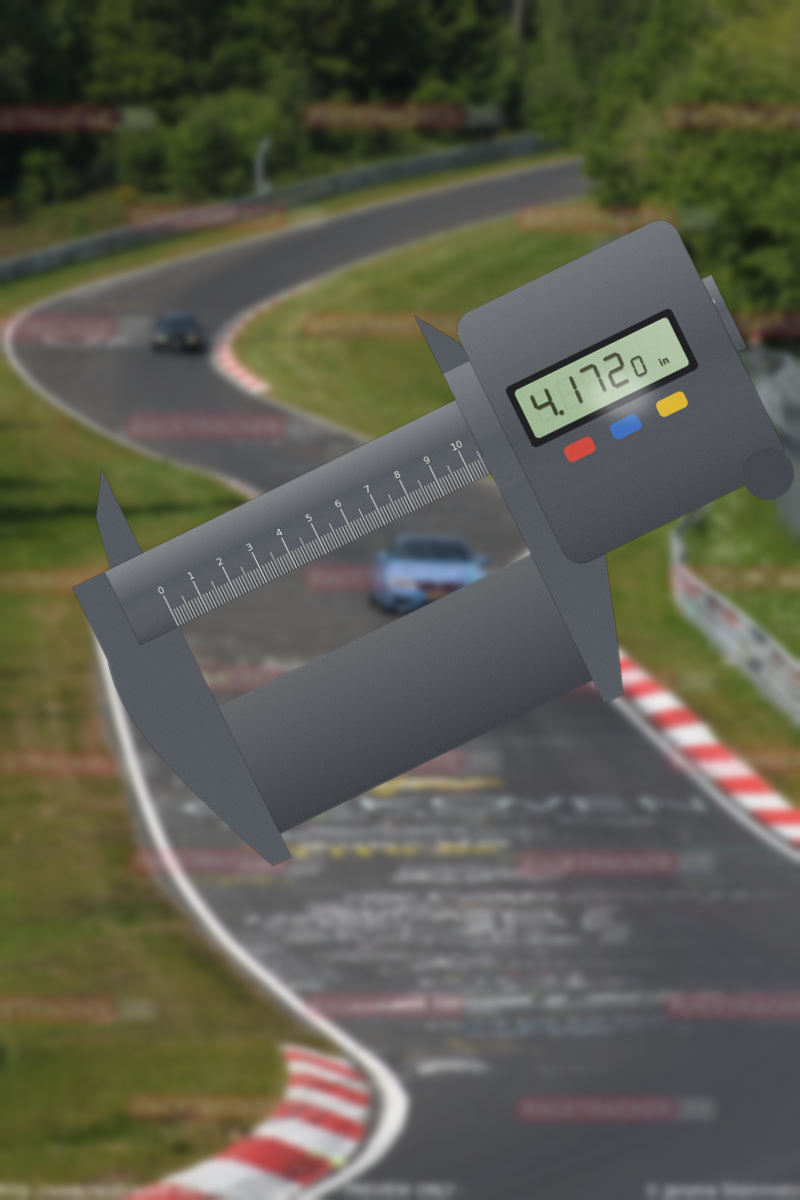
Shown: 4.1720 in
